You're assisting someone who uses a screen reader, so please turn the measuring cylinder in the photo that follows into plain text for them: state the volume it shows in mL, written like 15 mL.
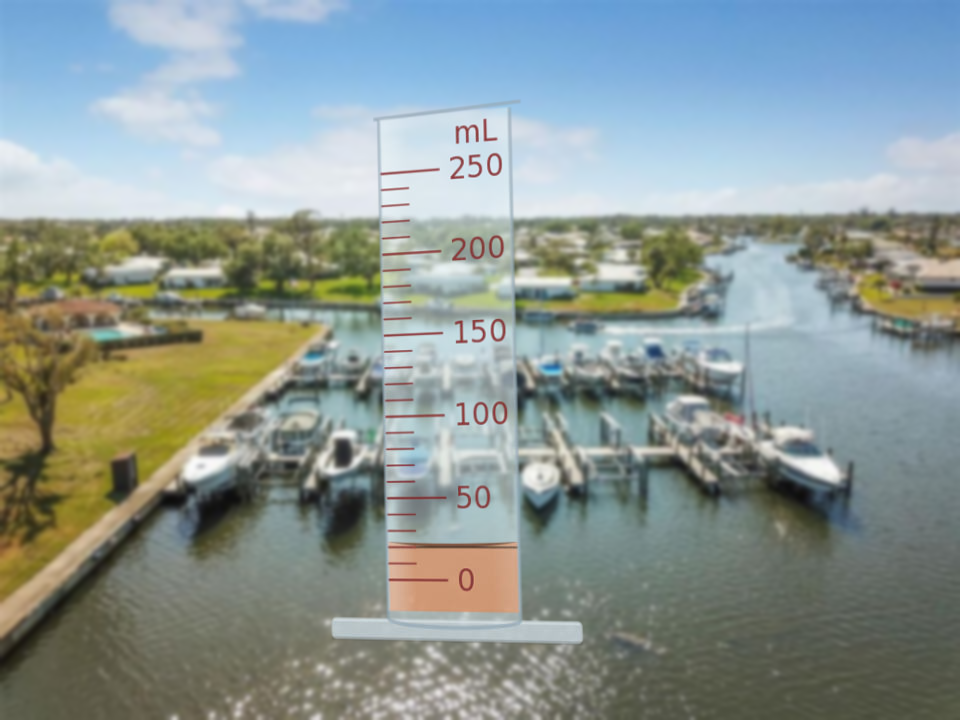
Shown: 20 mL
